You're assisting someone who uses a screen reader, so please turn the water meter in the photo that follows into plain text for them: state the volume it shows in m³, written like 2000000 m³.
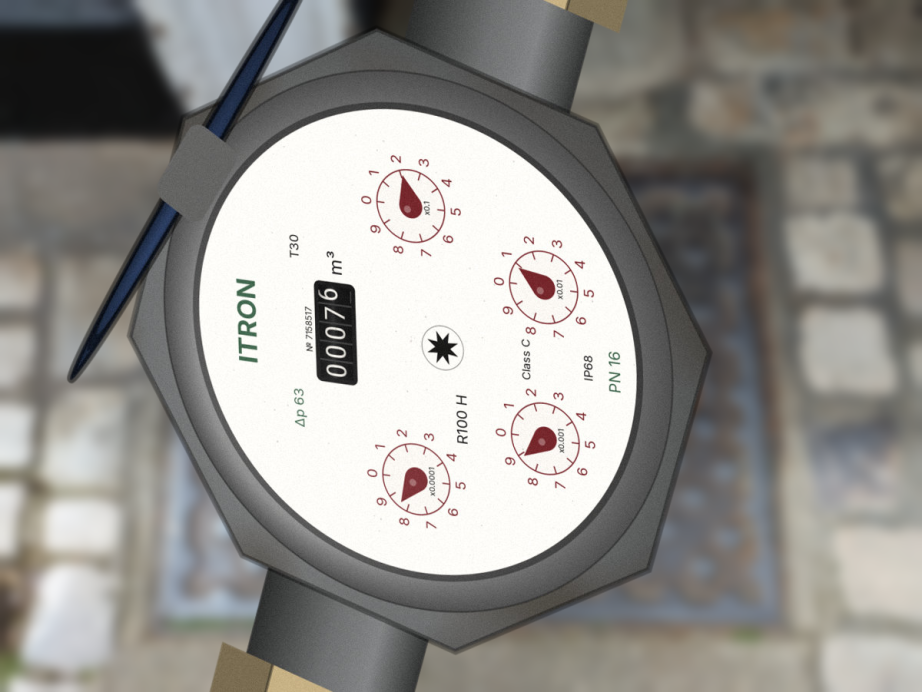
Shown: 76.2088 m³
